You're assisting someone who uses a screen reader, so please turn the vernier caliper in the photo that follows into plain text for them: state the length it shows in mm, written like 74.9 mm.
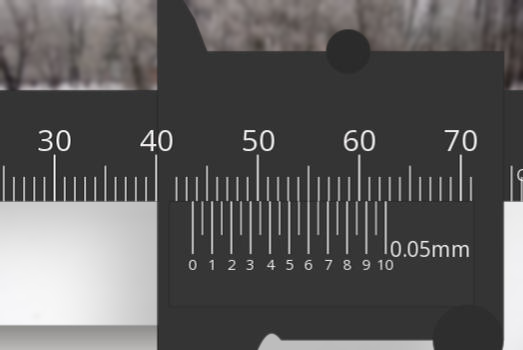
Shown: 43.6 mm
